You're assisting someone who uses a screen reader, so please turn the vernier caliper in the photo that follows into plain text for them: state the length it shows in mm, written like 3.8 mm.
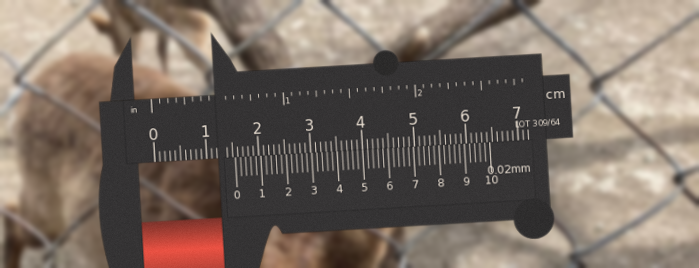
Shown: 15.5 mm
